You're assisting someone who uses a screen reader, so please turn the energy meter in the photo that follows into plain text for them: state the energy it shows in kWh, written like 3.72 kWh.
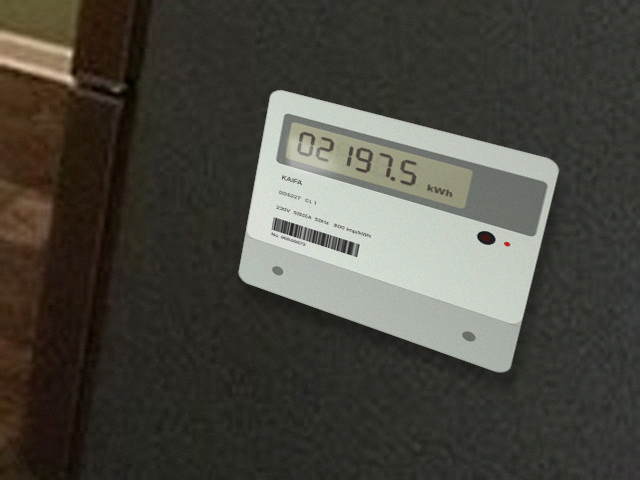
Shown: 2197.5 kWh
